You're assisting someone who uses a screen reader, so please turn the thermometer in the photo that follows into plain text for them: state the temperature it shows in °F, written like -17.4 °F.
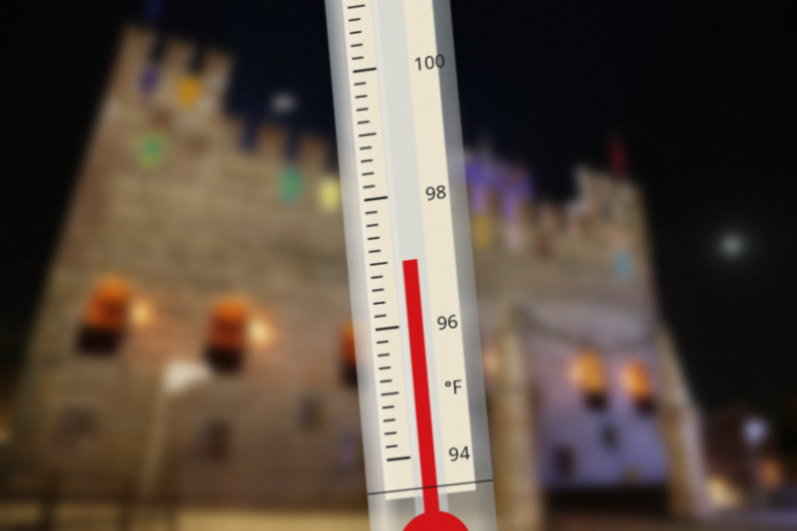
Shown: 97 °F
